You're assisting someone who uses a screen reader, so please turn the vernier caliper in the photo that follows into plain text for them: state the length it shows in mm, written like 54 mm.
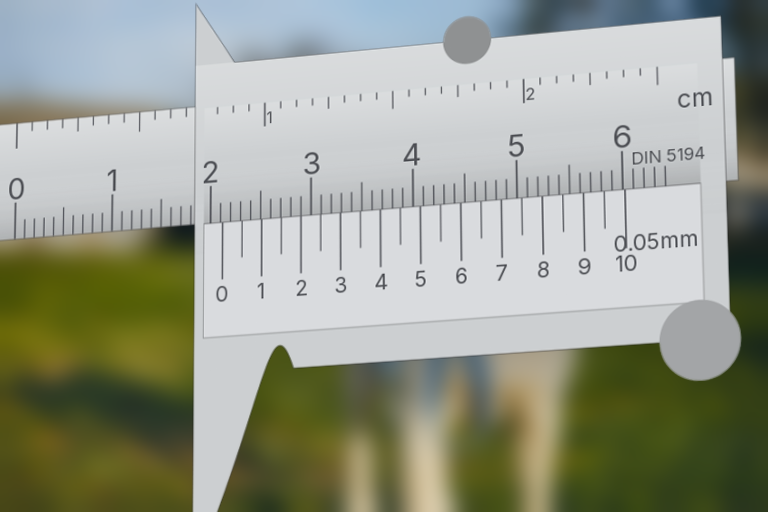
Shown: 21.2 mm
